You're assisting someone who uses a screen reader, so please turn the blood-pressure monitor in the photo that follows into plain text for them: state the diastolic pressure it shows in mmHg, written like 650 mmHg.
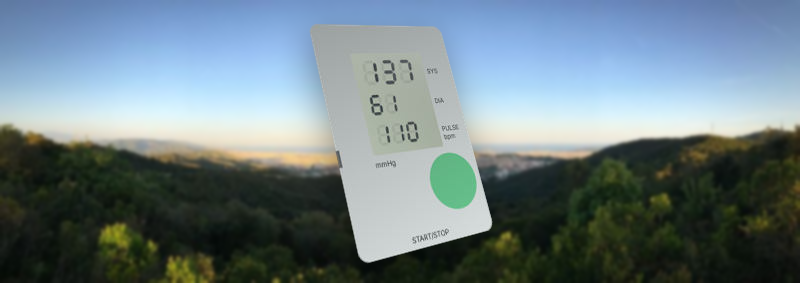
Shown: 61 mmHg
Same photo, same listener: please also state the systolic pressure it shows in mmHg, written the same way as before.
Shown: 137 mmHg
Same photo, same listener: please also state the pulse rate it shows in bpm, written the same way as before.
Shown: 110 bpm
